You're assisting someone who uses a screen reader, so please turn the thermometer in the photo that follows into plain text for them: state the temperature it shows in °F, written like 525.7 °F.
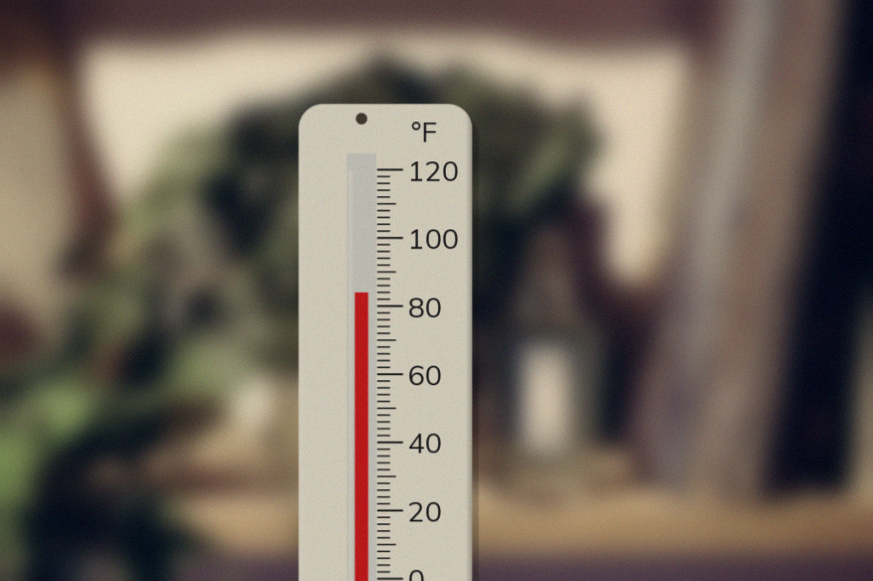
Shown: 84 °F
